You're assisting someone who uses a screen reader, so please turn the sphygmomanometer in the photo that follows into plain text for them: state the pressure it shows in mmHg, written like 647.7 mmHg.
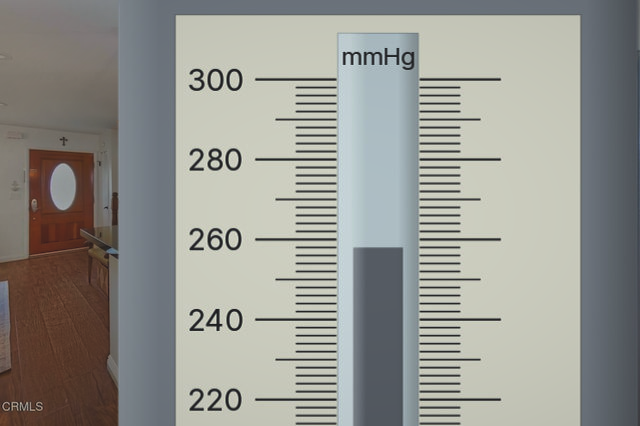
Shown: 258 mmHg
